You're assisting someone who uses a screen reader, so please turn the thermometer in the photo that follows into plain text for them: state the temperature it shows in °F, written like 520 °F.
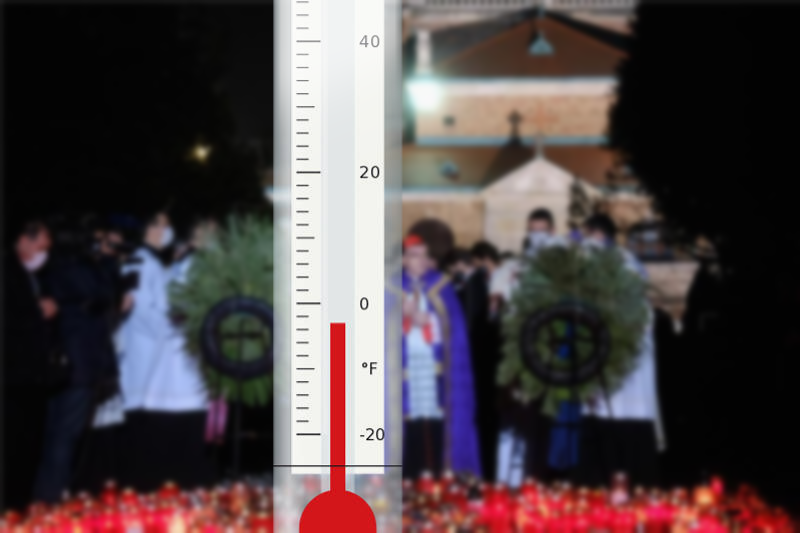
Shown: -3 °F
